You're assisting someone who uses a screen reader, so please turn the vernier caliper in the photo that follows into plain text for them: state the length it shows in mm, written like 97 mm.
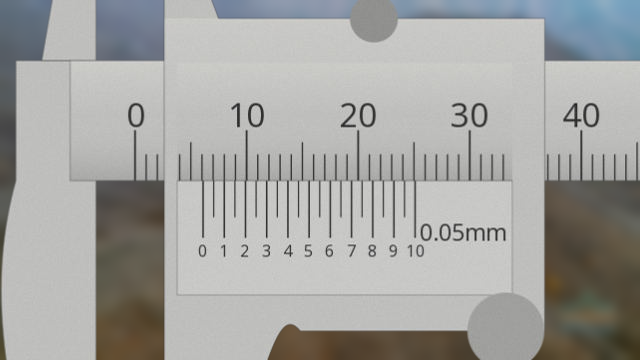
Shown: 6.1 mm
